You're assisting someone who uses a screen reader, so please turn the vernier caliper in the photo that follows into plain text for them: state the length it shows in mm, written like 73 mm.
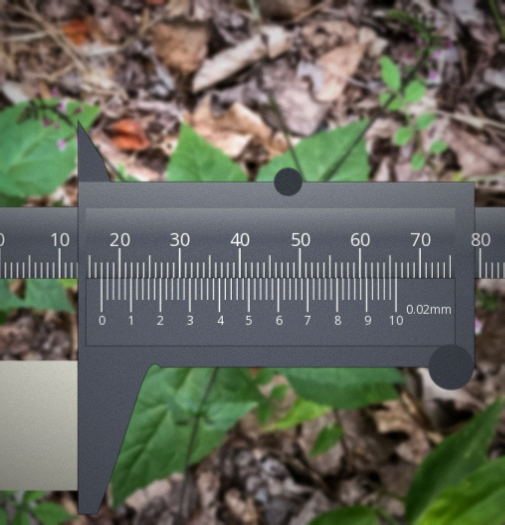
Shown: 17.0 mm
